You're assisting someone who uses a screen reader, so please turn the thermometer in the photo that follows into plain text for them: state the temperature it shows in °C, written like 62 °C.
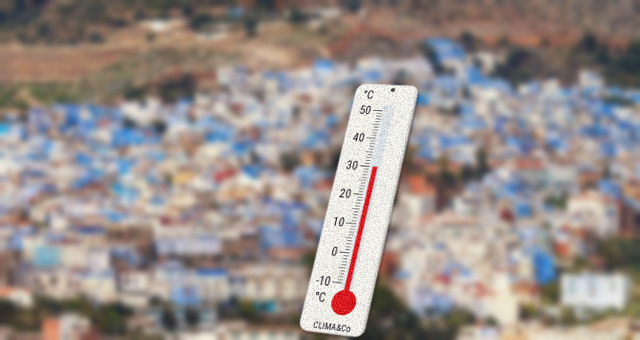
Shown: 30 °C
